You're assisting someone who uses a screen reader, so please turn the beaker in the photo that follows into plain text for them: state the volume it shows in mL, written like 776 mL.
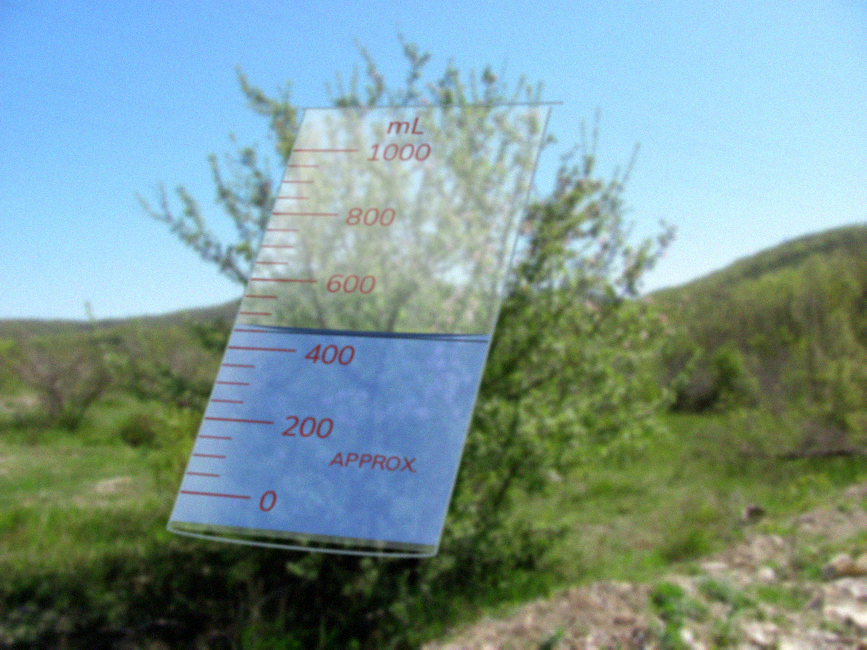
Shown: 450 mL
